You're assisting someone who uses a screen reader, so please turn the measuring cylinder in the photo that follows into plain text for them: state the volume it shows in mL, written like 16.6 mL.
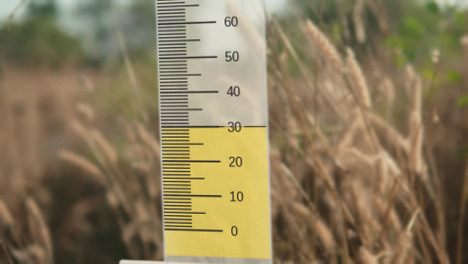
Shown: 30 mL
